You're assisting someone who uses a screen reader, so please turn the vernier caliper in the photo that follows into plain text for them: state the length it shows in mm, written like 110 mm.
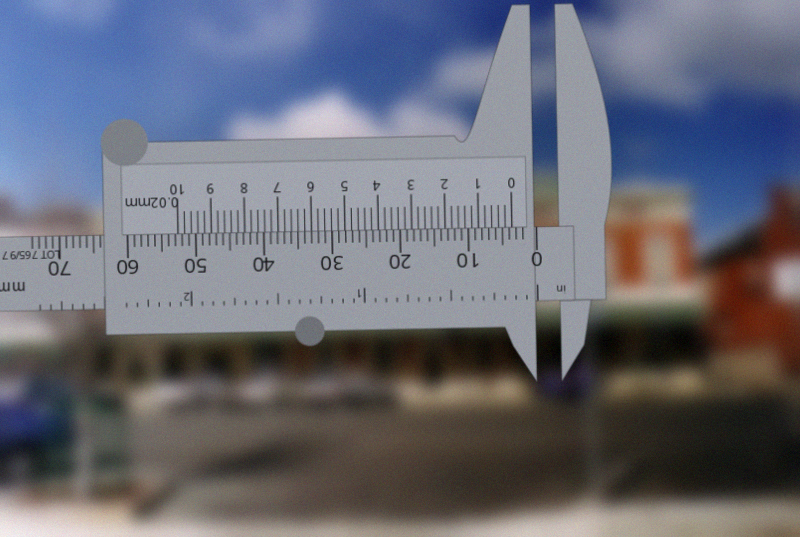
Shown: 3.6 mm
